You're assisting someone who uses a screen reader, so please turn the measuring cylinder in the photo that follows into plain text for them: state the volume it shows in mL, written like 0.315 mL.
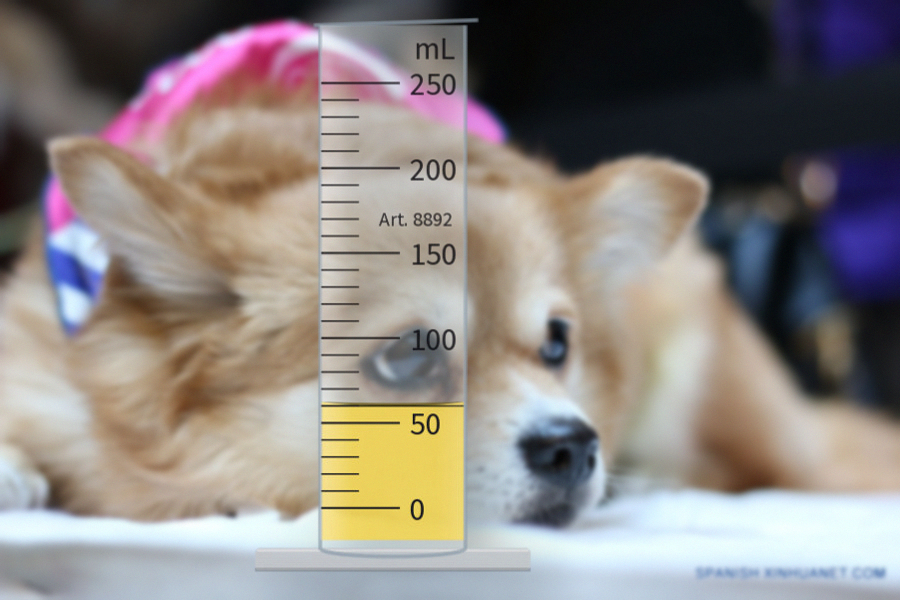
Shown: 60 mL
